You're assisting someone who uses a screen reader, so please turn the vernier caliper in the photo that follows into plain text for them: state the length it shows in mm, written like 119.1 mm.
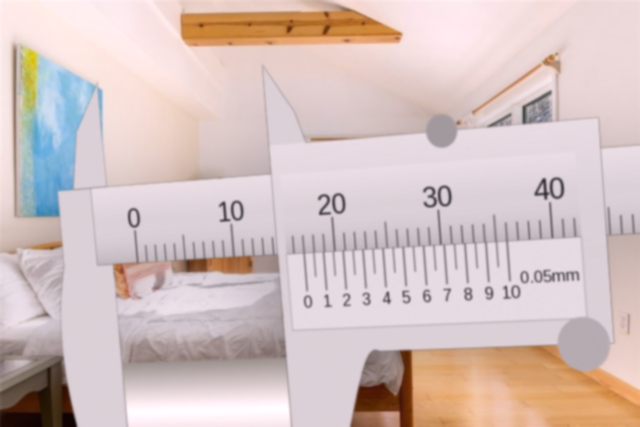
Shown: 17.0 mm
